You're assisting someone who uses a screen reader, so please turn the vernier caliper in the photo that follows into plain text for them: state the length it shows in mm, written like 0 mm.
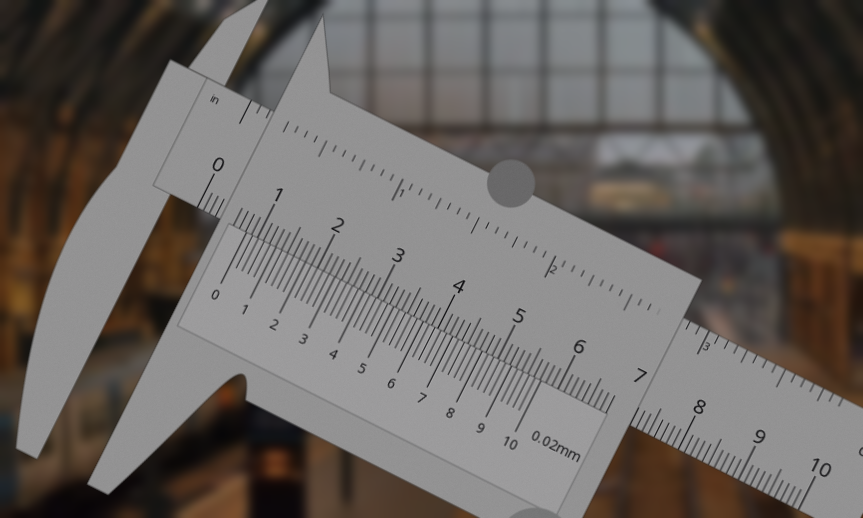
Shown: 8.2 mm
